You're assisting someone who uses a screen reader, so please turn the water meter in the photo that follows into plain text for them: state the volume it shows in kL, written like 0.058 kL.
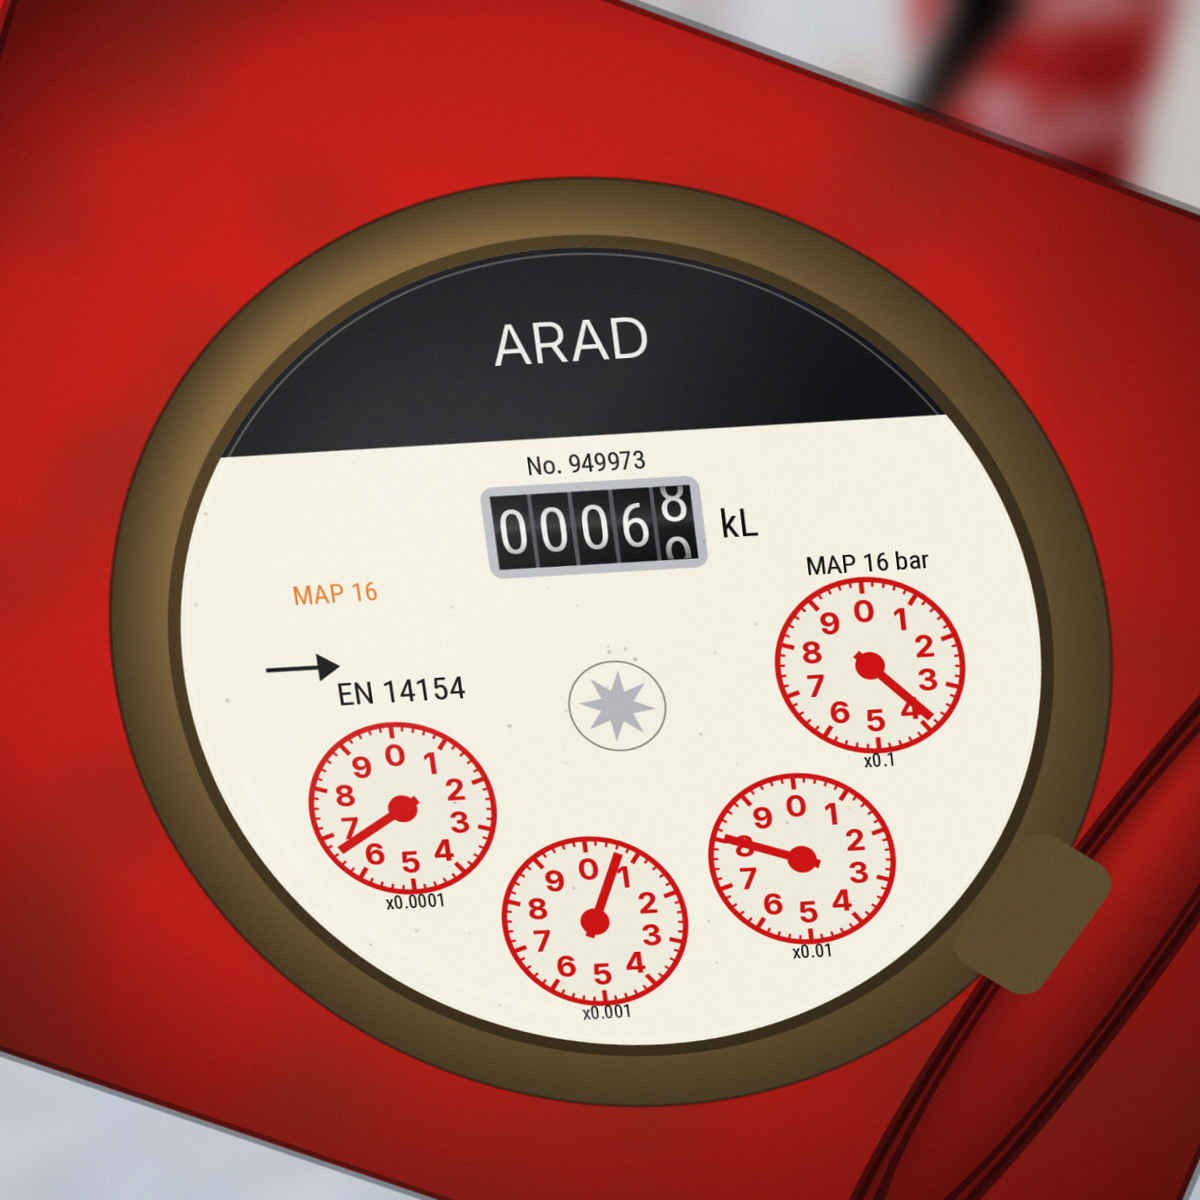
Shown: 68.3806 kL
